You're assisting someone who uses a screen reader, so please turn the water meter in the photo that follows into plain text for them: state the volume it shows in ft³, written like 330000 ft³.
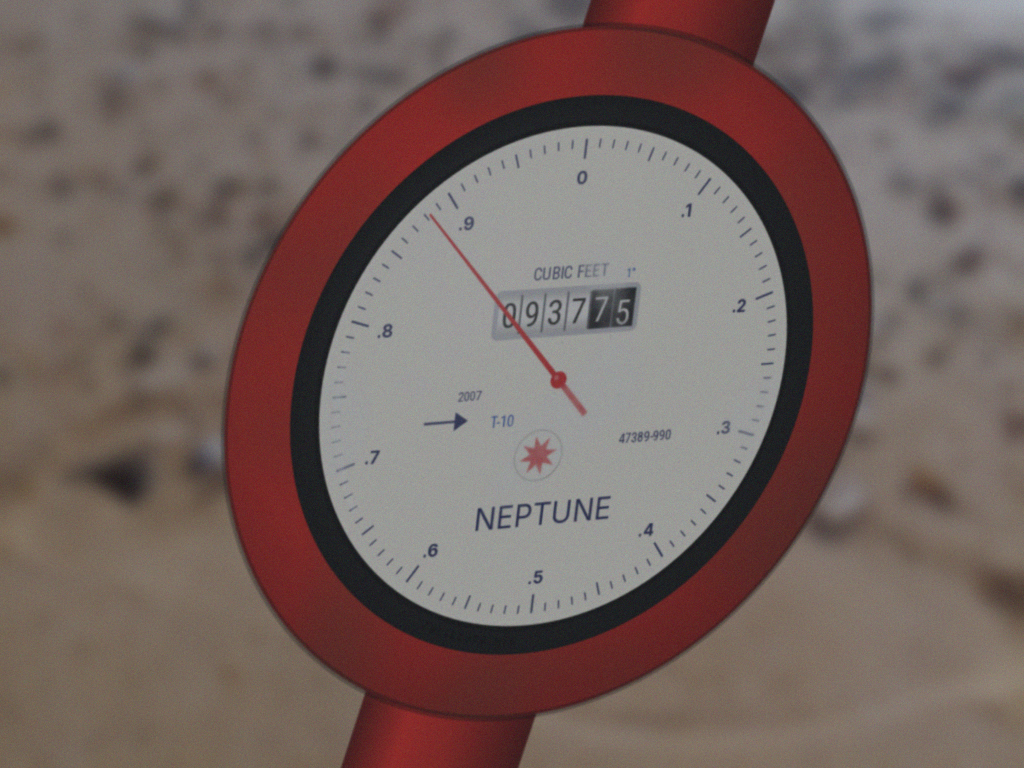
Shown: 93774.88 ft³
